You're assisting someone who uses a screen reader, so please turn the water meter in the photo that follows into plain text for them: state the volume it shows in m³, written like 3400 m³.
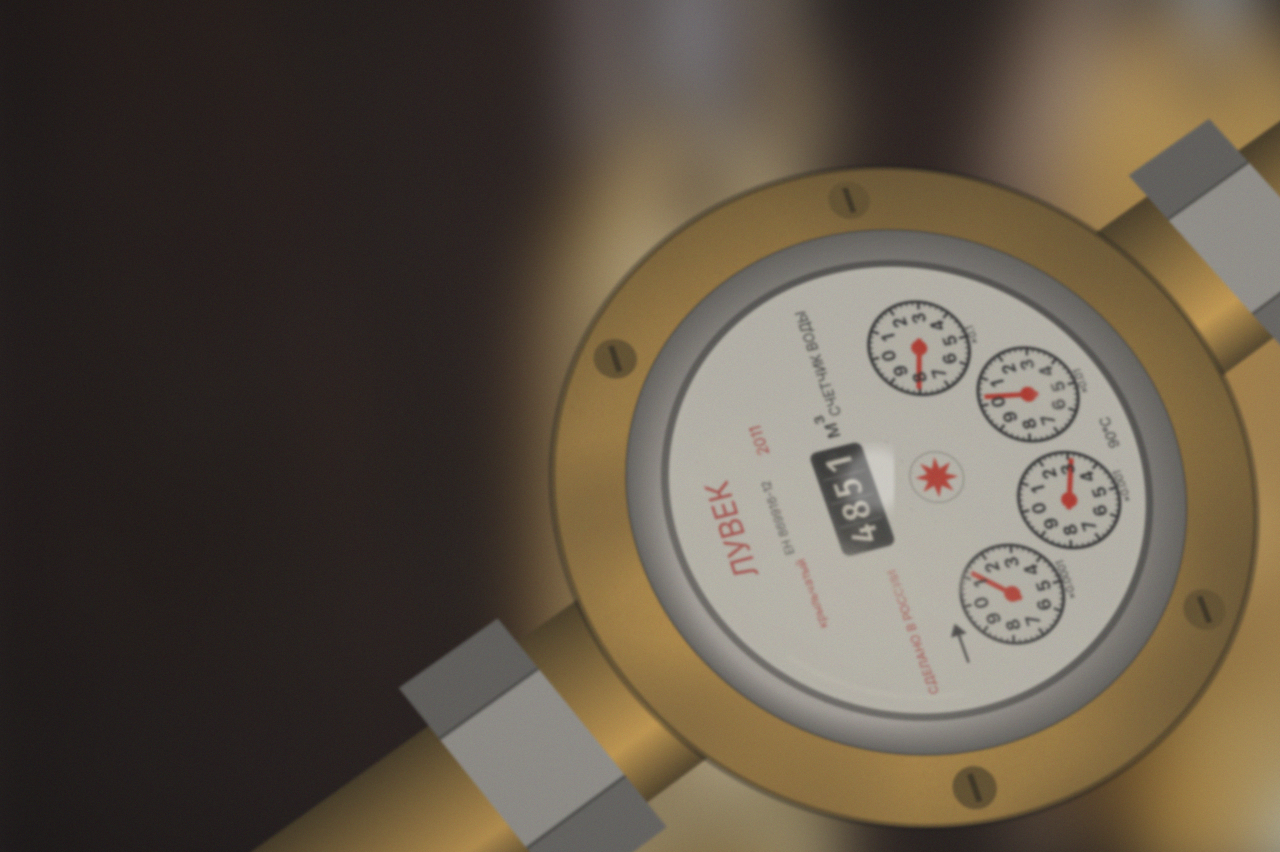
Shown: 4851.8031 m³
